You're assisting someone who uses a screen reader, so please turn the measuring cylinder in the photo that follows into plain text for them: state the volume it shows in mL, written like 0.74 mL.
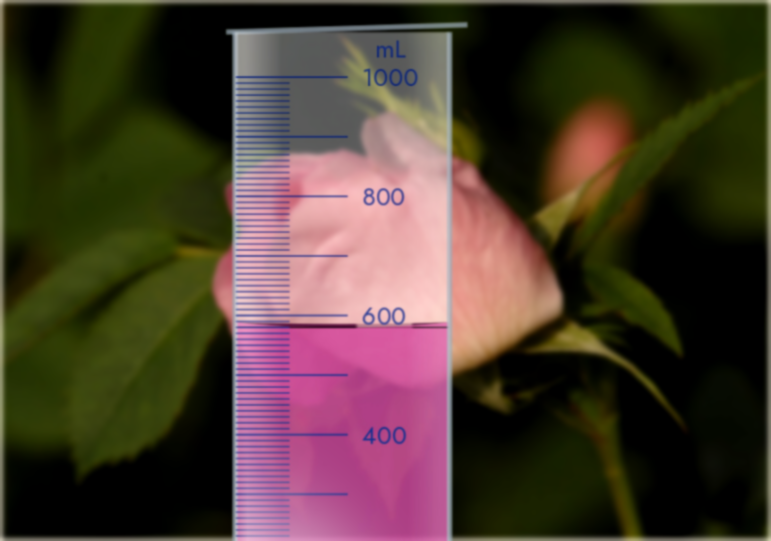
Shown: 580 mL
